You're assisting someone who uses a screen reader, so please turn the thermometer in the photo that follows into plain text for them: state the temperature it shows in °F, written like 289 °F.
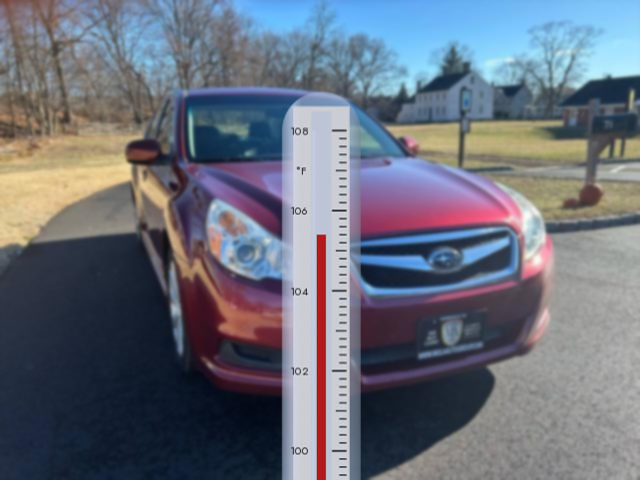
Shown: 105.4 °F
